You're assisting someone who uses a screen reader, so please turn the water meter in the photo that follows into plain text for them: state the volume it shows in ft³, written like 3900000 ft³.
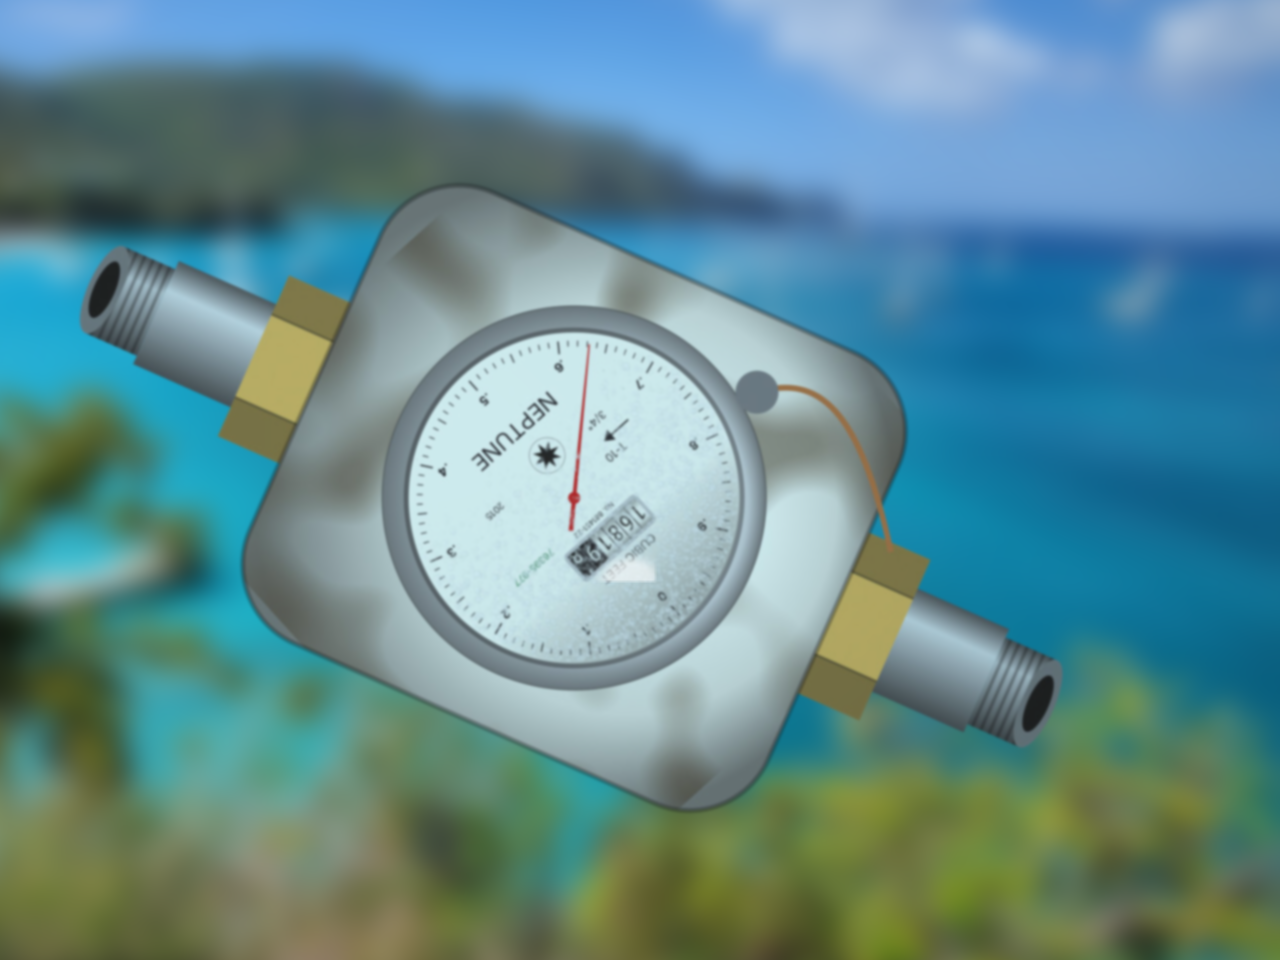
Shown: 168197.63 ft³
